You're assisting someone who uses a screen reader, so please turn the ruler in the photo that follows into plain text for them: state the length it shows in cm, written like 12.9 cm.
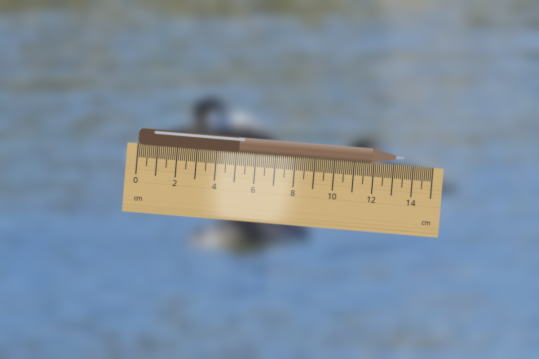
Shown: 13.5 cm
